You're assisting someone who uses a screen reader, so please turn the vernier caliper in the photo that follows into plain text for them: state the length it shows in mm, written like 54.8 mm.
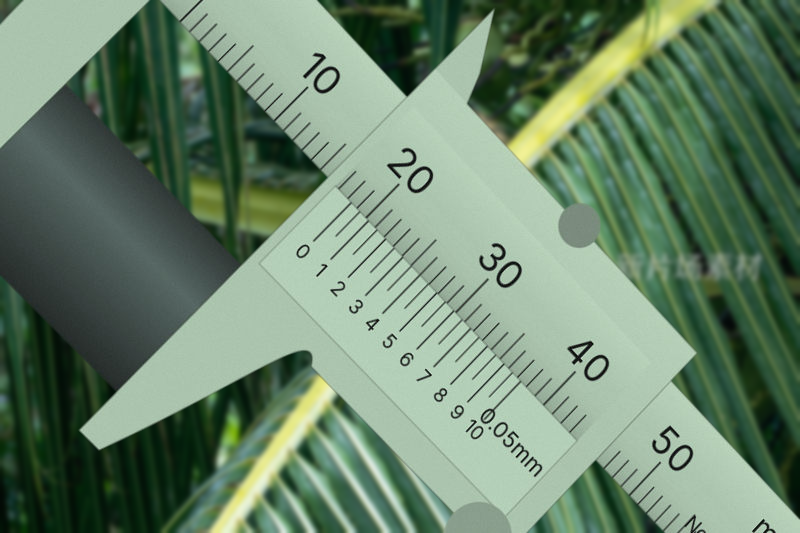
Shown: 18.4 mm
